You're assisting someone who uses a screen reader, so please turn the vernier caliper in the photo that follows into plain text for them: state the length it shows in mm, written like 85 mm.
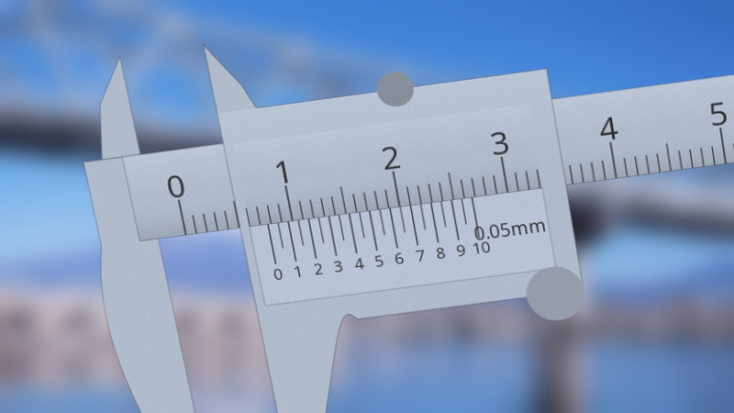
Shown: 7.7 mm
